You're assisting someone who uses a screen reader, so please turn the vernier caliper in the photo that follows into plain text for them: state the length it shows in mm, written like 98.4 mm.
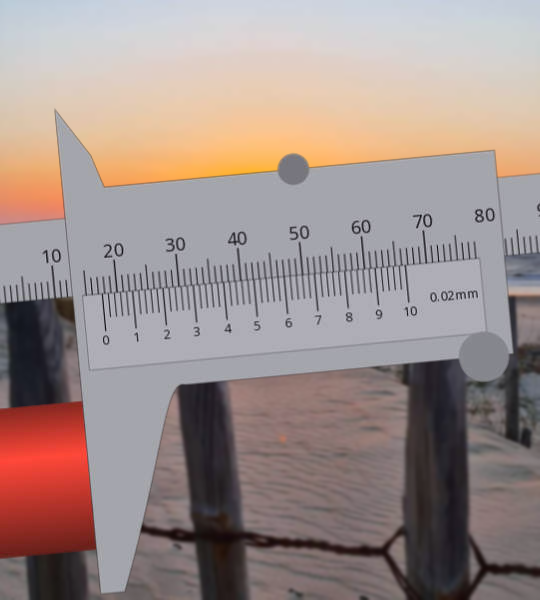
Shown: 17.6 mm
